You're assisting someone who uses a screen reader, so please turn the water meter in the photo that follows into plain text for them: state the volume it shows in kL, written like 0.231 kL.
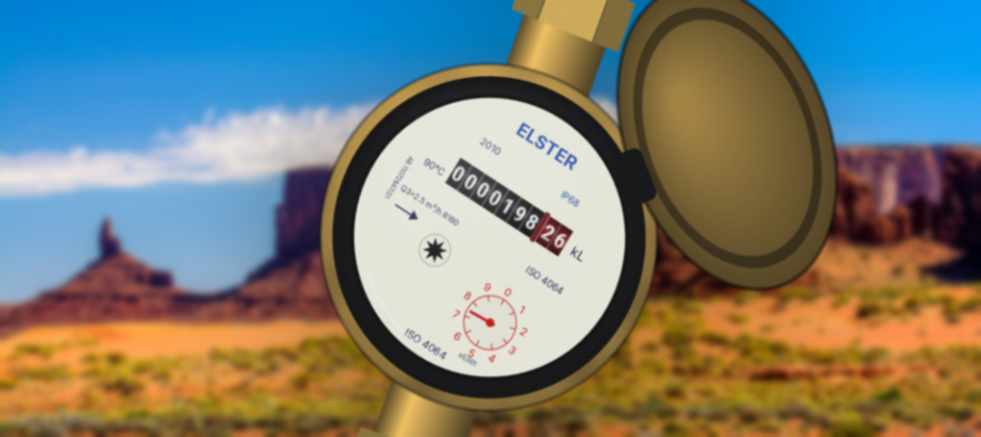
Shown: 198.267 kL
